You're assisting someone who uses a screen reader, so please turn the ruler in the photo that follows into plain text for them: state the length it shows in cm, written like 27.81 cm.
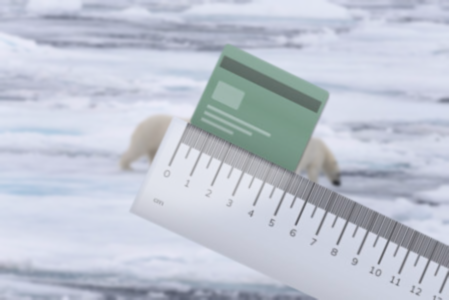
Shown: 5 cm
